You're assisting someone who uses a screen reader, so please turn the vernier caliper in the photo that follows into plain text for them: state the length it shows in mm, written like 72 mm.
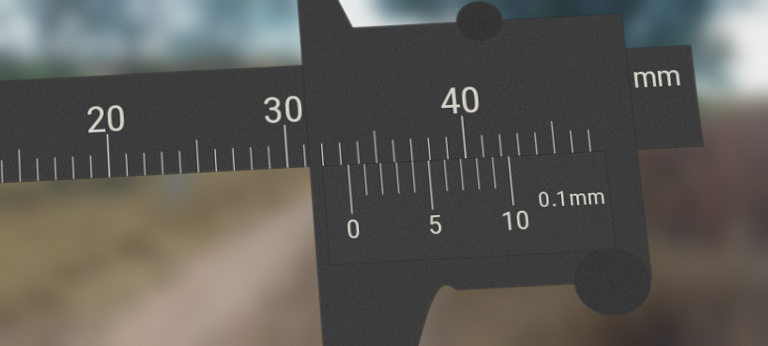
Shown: 33.4 mm
